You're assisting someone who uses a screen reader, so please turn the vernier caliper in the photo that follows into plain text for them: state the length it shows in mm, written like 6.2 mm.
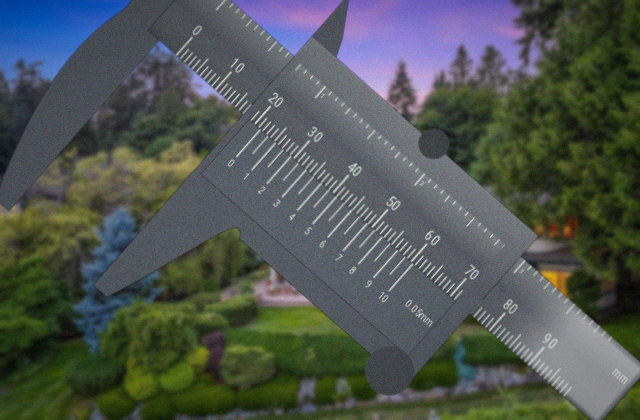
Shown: 21.5 mm
